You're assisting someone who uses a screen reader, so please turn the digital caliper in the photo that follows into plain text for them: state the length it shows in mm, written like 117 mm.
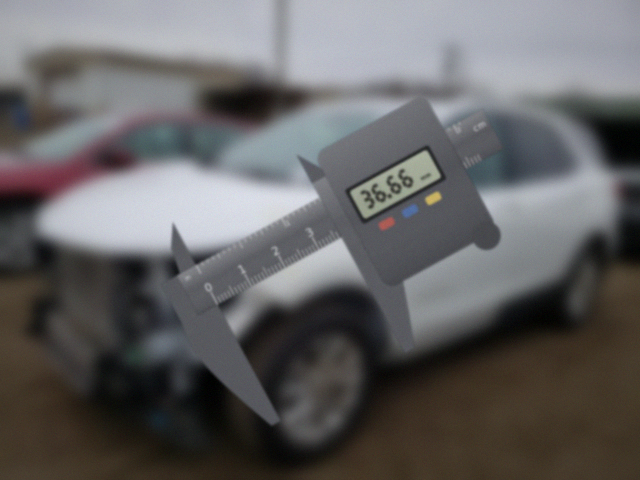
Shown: 36.66 mm
